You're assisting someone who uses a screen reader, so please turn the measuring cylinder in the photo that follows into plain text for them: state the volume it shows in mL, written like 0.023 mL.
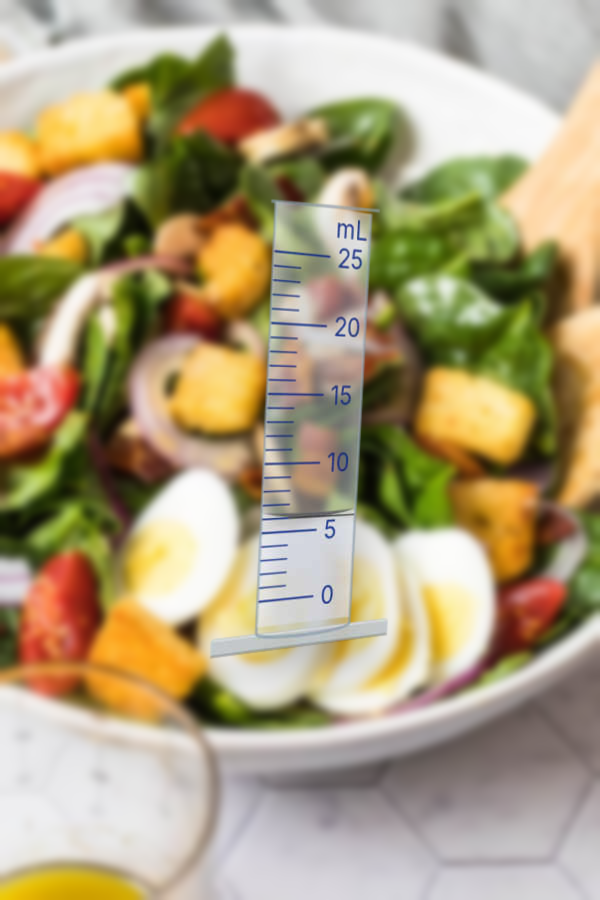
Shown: 6 mL
